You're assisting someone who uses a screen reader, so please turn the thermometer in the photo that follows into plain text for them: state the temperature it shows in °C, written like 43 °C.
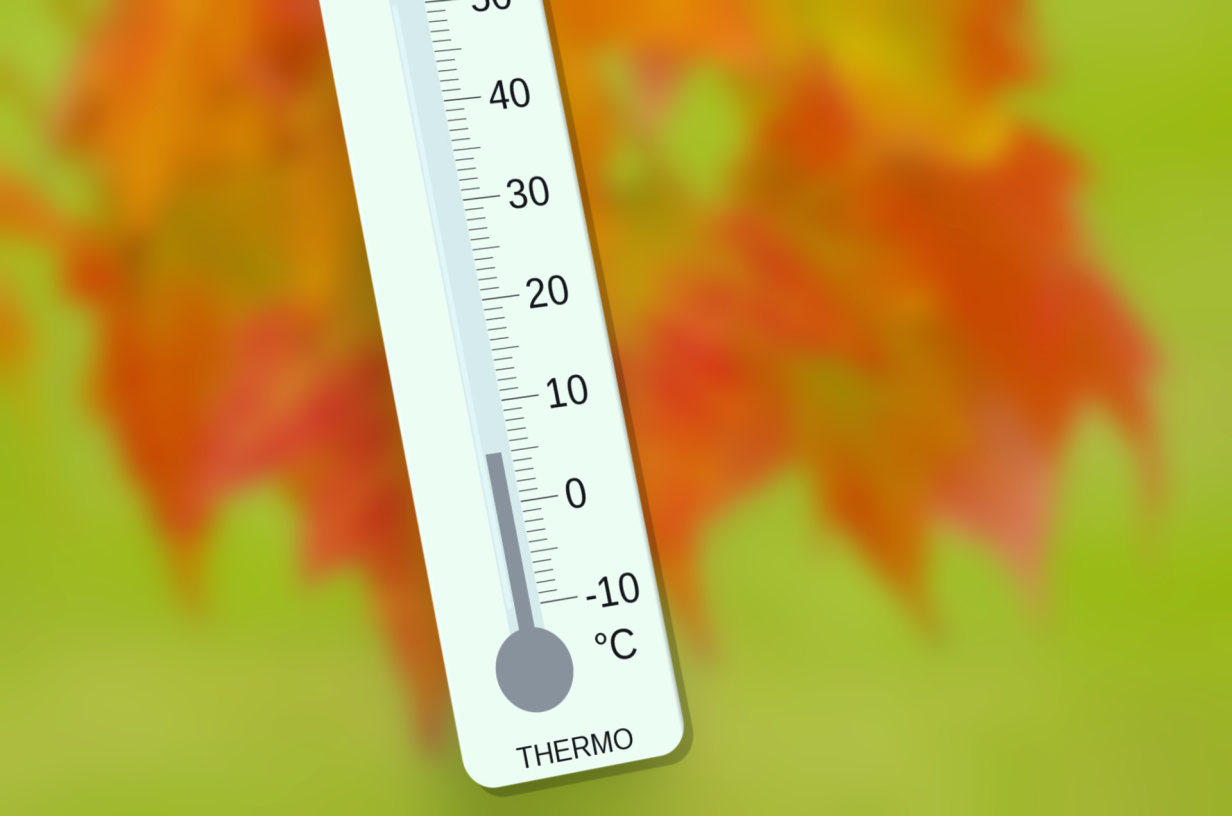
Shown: 5 °C
